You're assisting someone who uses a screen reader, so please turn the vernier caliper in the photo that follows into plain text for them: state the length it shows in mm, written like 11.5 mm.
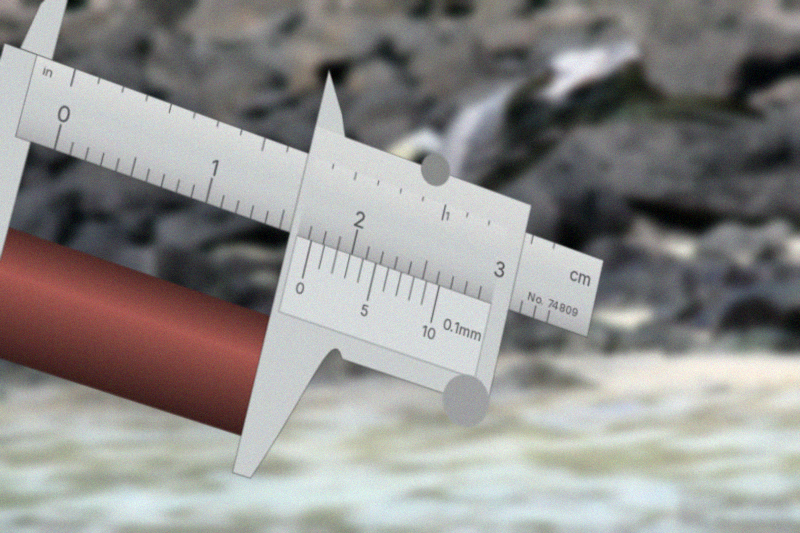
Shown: 17.2 mm
